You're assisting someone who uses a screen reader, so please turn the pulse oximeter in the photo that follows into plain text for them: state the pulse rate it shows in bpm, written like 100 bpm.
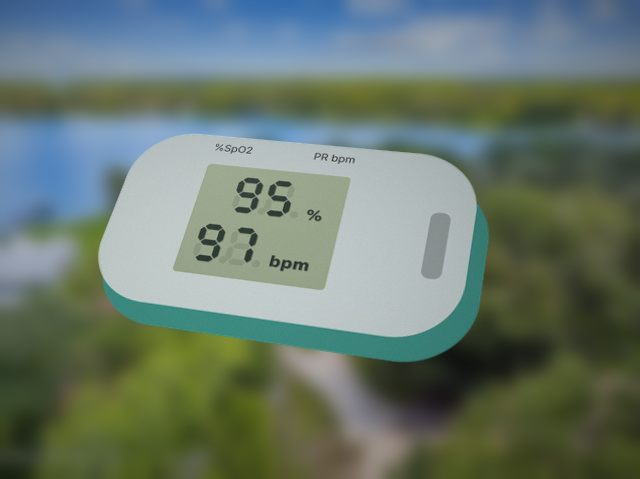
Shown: 97 bpm
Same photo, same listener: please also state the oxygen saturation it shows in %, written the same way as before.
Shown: 95 %
